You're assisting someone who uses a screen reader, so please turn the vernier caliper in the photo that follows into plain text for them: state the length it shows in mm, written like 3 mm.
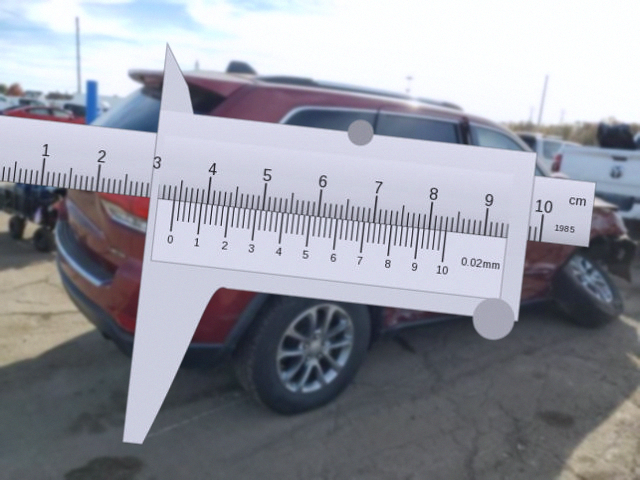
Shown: 34.0 mm
